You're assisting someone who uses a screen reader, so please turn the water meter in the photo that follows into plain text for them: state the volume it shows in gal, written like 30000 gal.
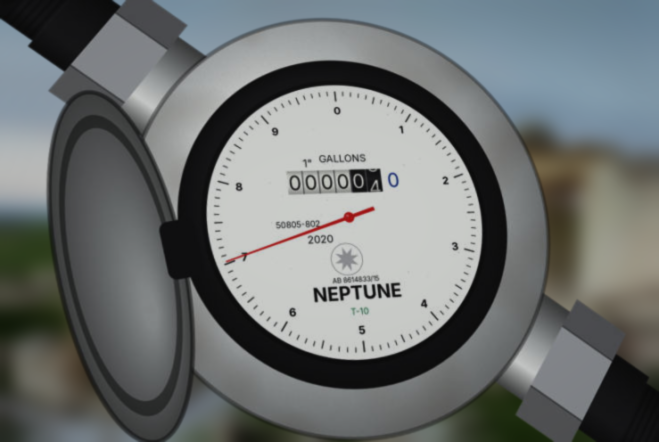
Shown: 37.0 gal
